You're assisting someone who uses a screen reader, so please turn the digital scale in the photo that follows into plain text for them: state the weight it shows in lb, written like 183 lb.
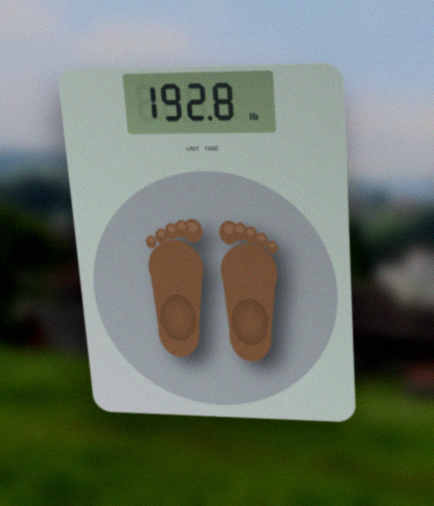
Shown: 192.8 lb
